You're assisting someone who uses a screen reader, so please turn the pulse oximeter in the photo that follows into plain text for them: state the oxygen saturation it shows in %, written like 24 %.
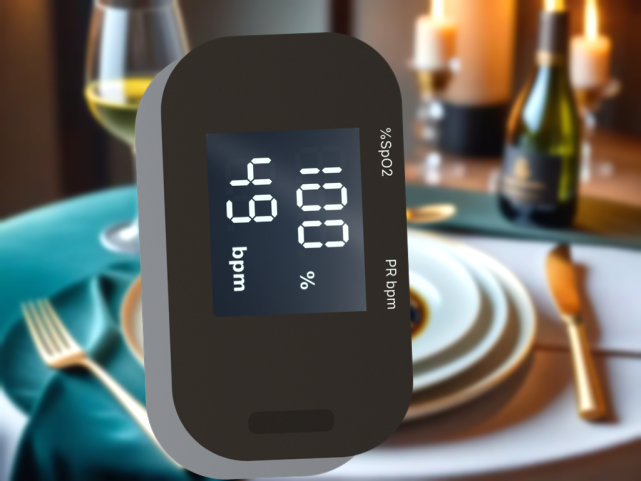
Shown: 100 %
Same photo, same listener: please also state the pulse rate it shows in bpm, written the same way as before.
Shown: 49 bpm
